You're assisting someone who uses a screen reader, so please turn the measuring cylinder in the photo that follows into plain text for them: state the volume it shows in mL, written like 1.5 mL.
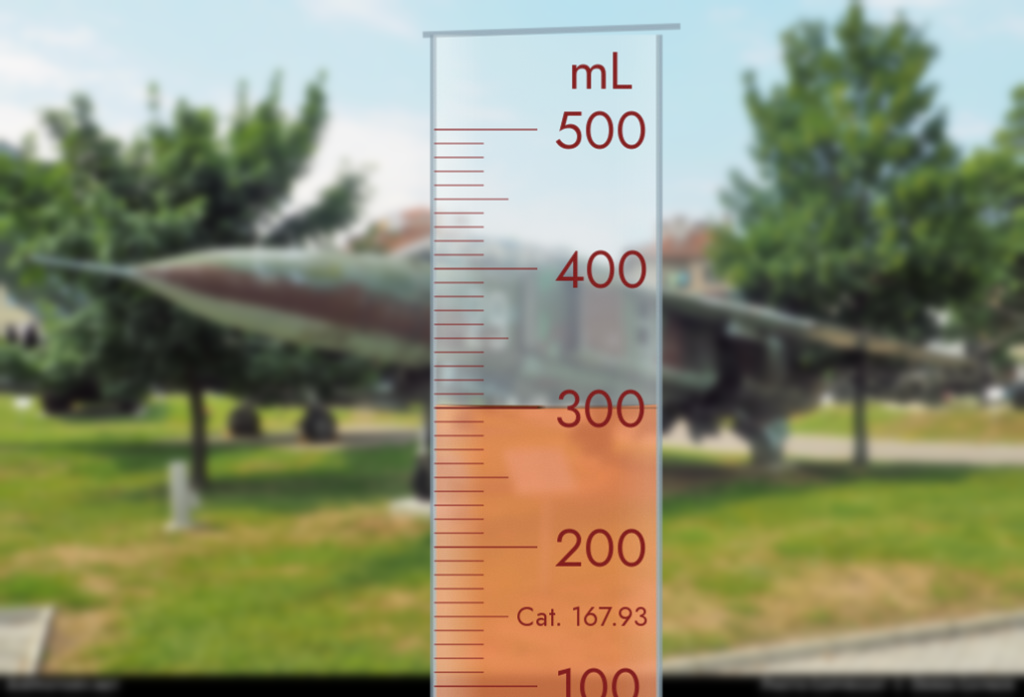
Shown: 300 mL
